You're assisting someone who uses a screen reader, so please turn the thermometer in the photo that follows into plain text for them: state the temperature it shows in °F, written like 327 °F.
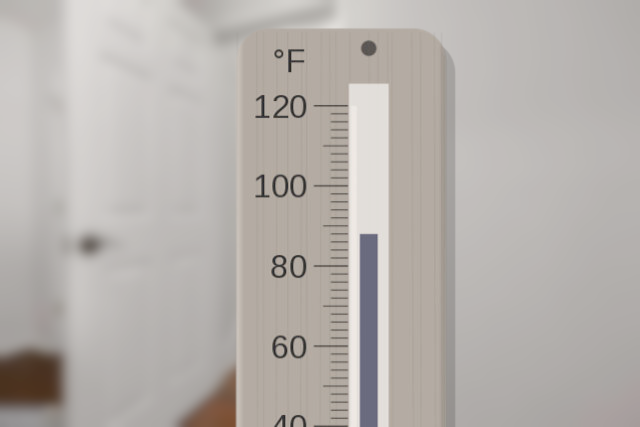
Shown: 88 °F
